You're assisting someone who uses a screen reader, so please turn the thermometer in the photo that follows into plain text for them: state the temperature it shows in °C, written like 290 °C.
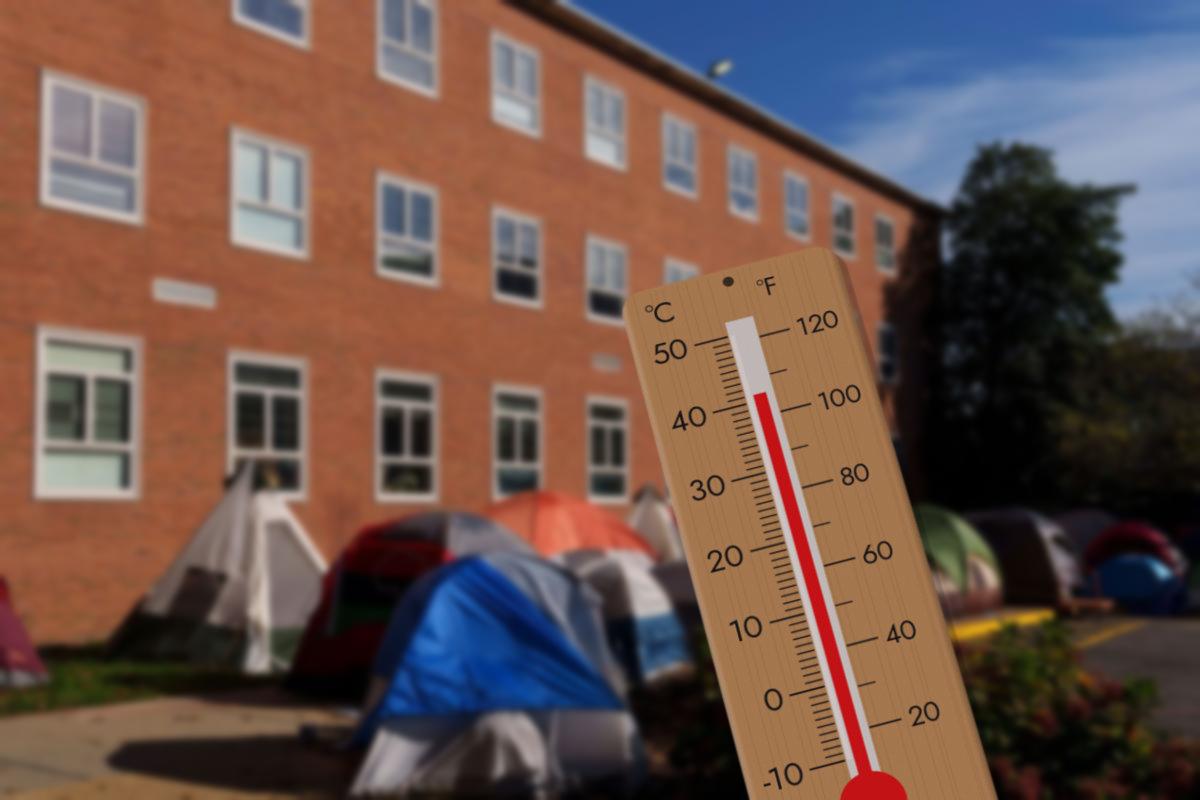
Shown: 41 °C
